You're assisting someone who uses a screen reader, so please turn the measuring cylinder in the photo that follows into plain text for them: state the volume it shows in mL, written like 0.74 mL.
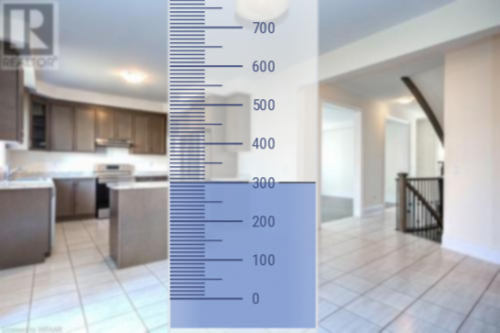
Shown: 300 mL
